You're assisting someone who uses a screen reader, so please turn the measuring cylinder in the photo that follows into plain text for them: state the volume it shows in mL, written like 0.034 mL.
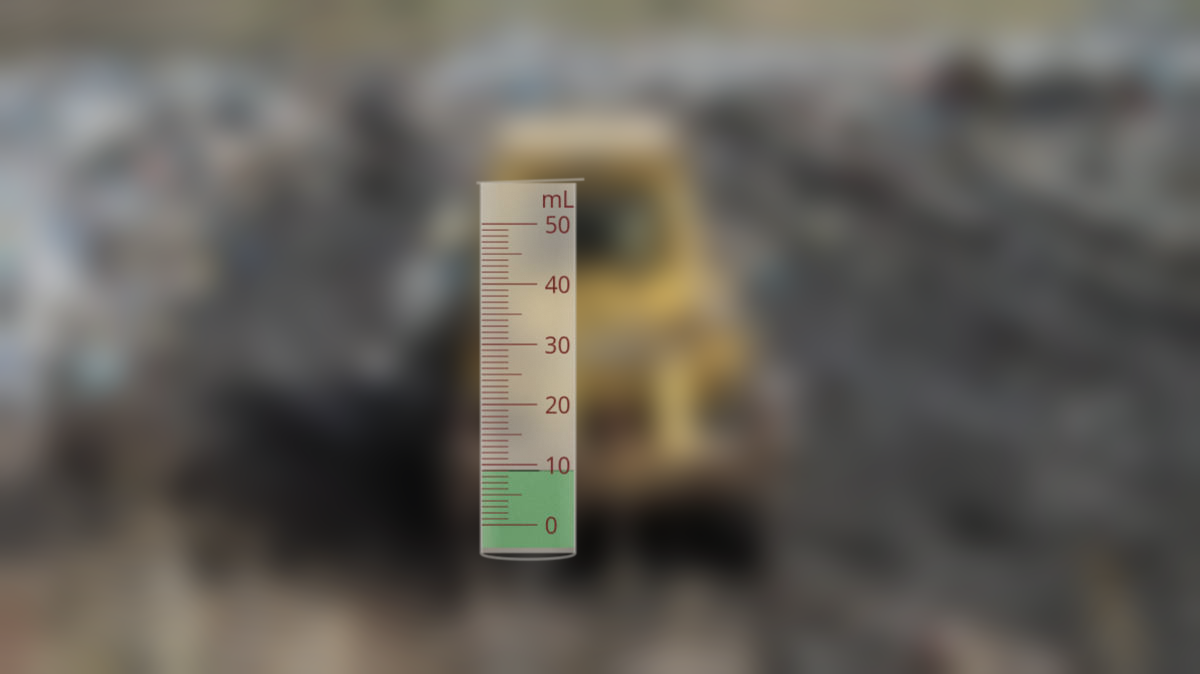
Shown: 9 mL
